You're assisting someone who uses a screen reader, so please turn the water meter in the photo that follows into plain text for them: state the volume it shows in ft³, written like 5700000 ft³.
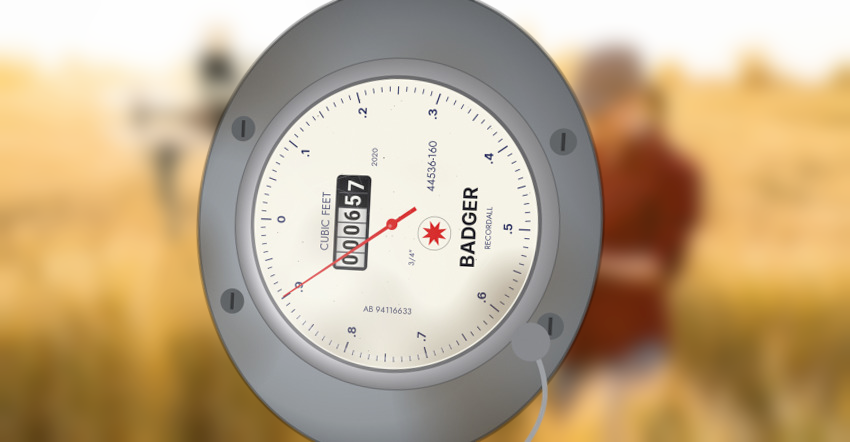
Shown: 656.90 ft³
